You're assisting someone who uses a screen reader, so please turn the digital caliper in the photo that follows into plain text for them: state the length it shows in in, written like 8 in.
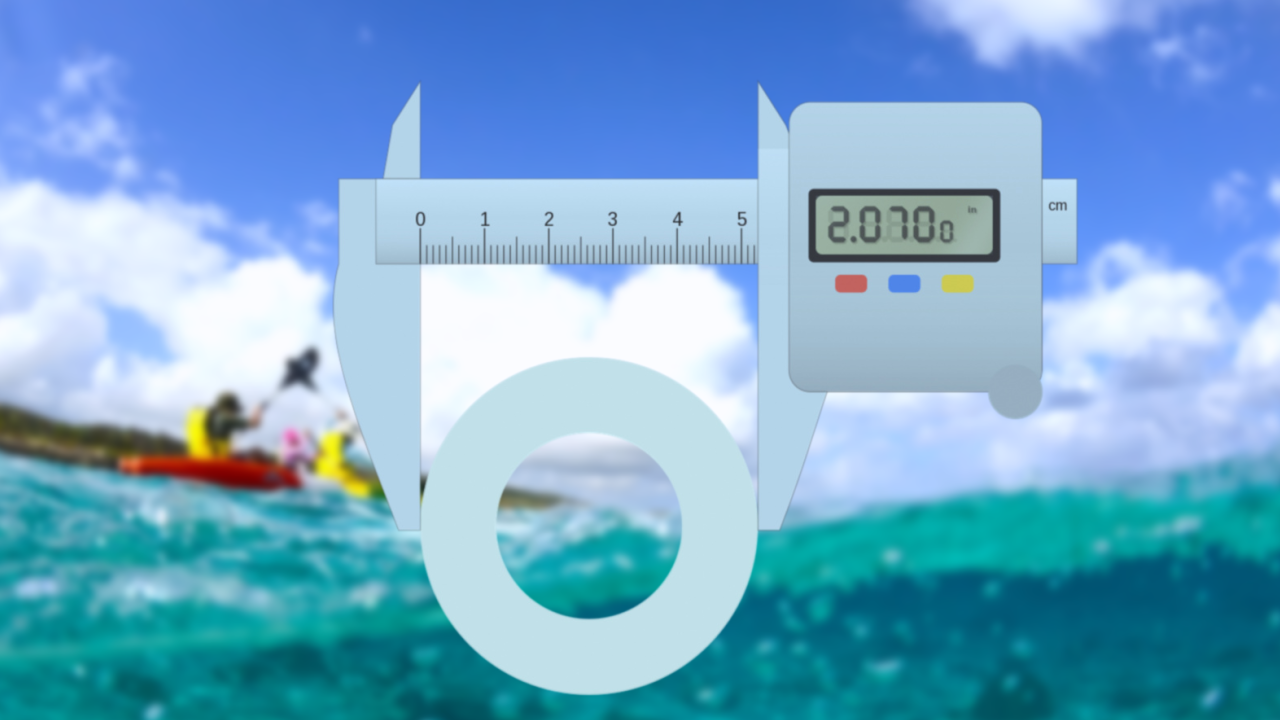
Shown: 2.0700 in
